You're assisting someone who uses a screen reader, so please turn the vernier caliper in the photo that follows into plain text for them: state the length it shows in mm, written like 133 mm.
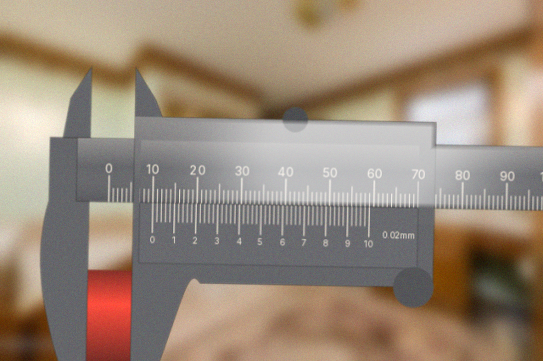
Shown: 10.0 mm
